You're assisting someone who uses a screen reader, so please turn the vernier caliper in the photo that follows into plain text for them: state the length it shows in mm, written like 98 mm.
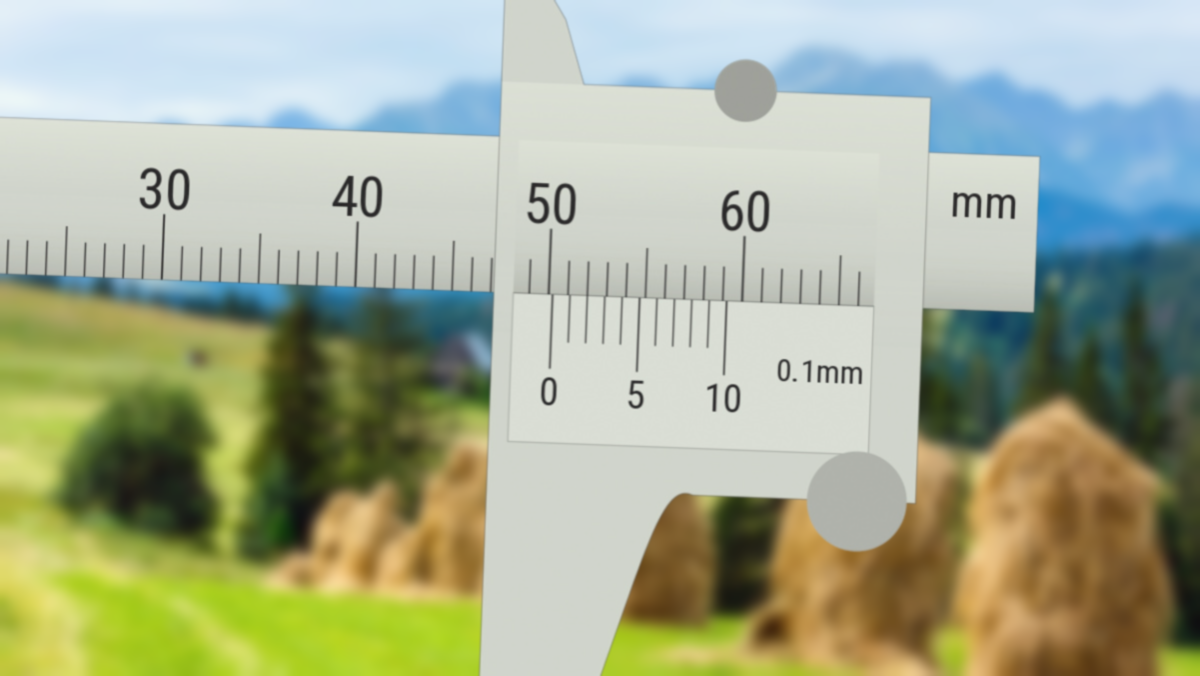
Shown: 50.2 mm
